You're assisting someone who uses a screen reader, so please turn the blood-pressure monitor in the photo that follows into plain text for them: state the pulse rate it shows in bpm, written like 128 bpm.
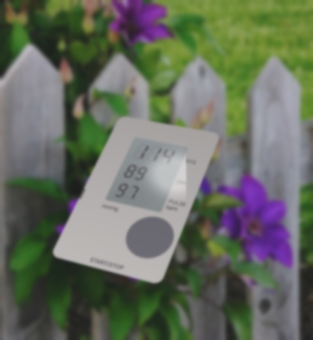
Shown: 97 bpm
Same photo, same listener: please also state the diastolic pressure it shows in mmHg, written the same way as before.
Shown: 89 mmHg
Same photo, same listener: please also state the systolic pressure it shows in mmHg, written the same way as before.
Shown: 114 mmHg
